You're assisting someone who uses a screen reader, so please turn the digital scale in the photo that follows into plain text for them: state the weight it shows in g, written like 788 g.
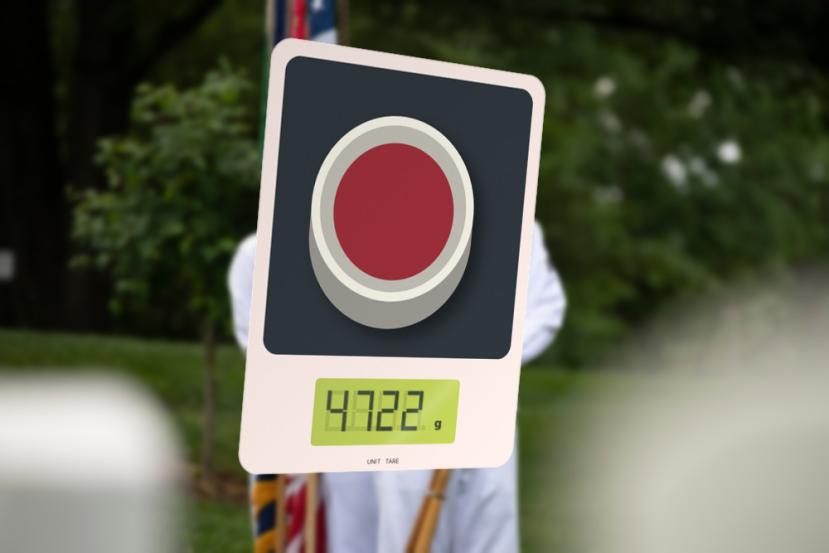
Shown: 4722 g
